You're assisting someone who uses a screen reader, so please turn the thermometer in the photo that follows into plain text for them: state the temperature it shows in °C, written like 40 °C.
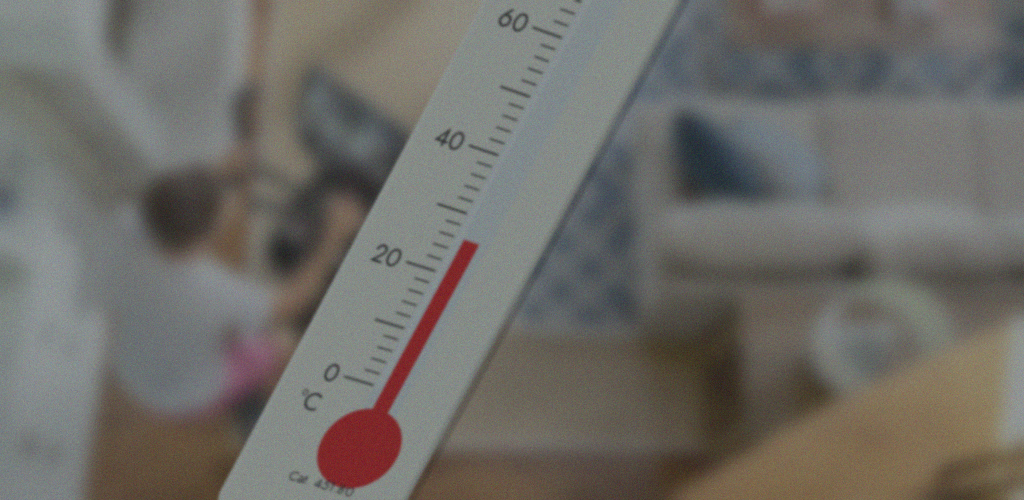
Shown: 26 °C
